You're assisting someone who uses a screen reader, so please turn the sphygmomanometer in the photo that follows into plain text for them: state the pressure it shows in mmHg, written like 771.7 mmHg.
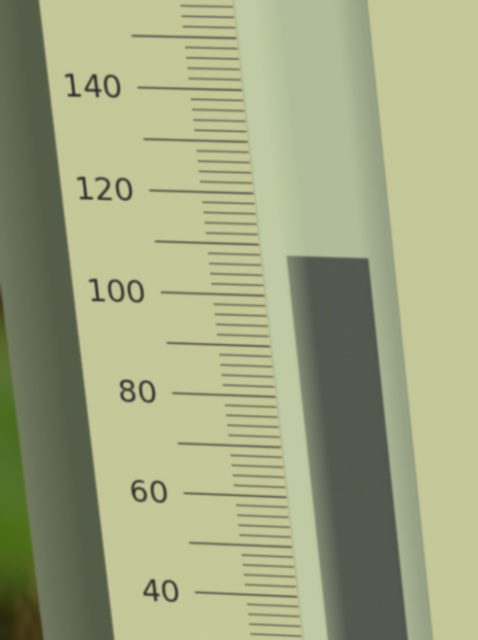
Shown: 108 mmHg
